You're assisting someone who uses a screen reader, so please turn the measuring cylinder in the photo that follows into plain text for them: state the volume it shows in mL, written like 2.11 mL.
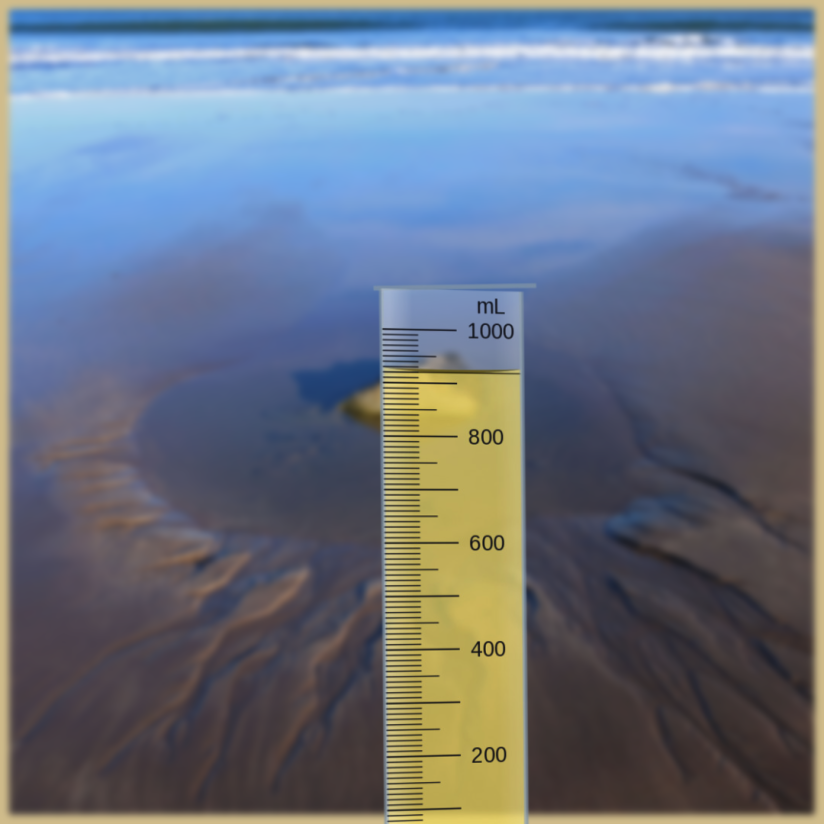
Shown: 920 mL
